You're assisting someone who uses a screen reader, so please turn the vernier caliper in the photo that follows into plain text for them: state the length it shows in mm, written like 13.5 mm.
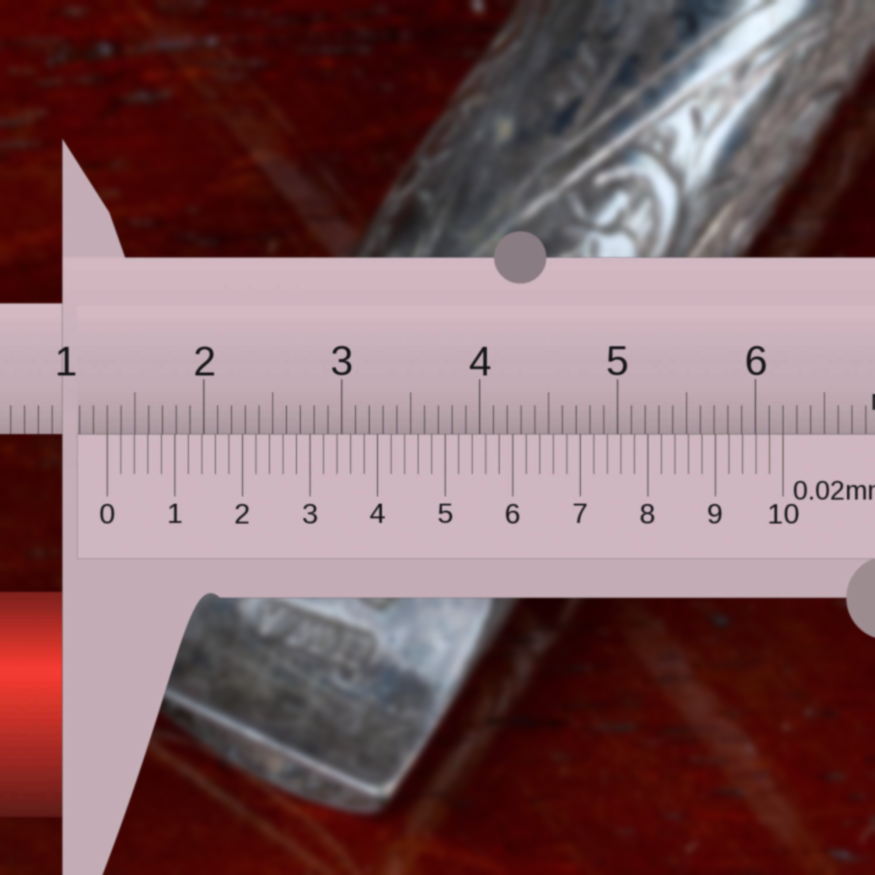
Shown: 13.0 mm
